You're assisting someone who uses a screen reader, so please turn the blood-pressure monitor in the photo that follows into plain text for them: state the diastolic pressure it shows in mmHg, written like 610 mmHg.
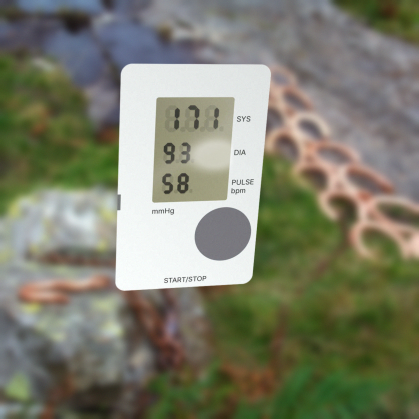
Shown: 93 mmHg
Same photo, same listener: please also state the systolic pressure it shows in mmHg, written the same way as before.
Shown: 171 mmHg
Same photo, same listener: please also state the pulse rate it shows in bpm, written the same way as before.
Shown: 58 bpm
